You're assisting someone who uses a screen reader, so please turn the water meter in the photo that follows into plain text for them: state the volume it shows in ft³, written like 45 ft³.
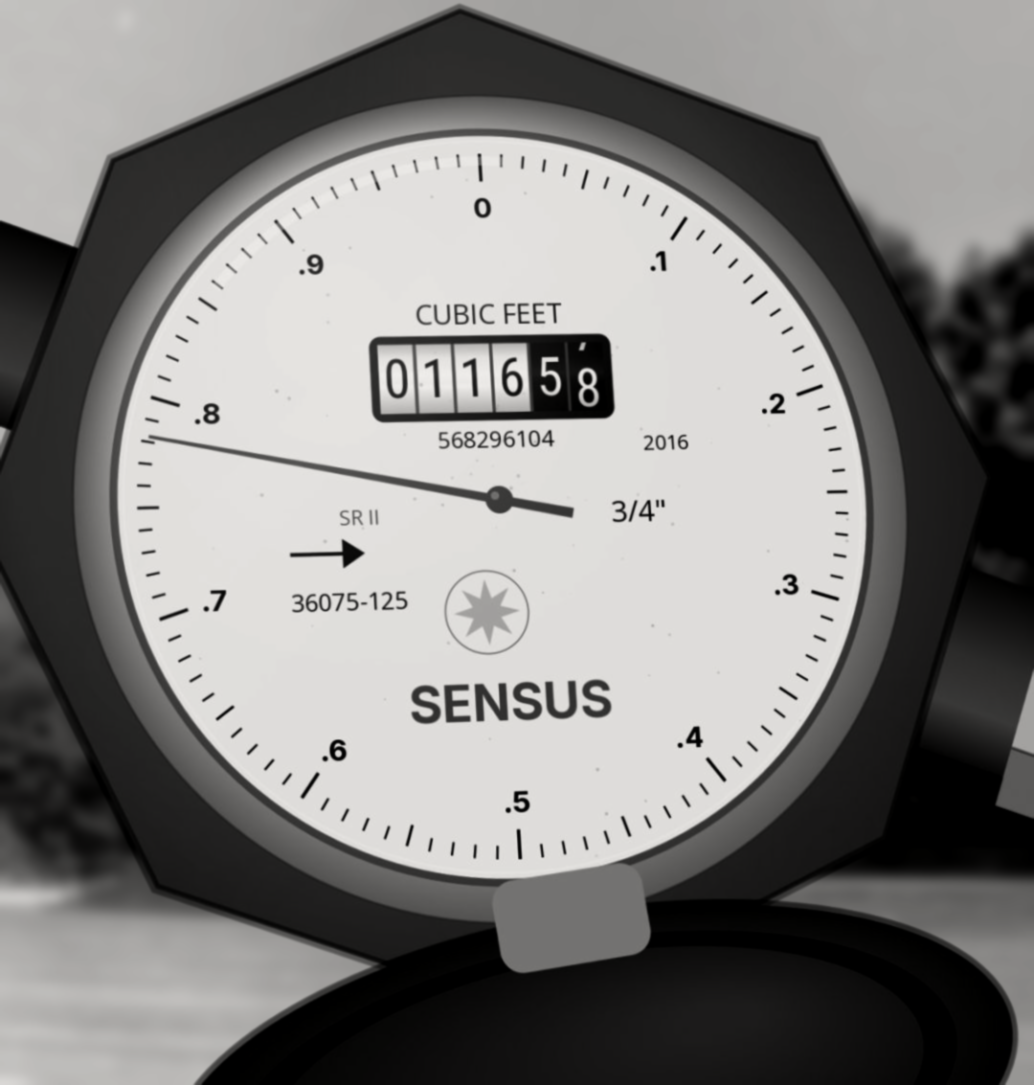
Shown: 11657.78 ft³
